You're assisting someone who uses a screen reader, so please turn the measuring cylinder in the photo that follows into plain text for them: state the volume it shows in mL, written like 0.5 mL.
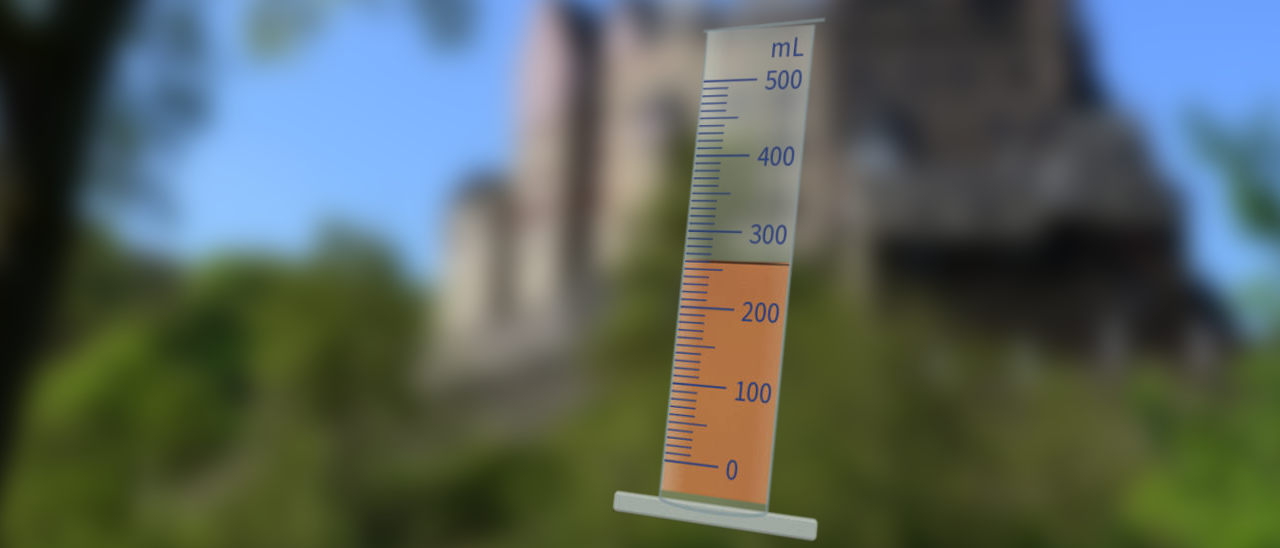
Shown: 260 mL
